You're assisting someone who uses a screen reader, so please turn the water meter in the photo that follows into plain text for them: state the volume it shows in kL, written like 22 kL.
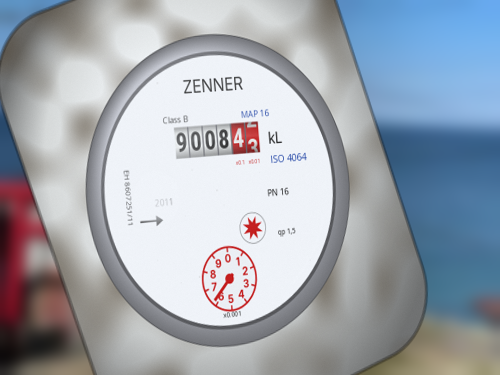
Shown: 9008.426 kL
